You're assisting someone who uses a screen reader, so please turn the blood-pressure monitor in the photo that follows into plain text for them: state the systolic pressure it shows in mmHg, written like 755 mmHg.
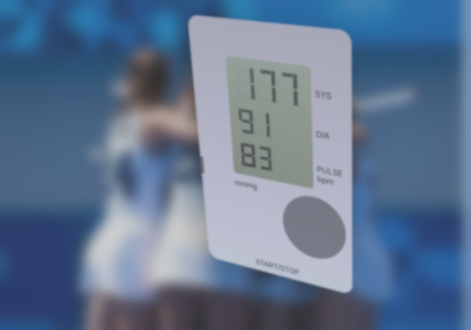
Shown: 177 mmHg
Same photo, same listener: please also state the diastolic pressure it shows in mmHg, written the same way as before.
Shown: 91 mmHg
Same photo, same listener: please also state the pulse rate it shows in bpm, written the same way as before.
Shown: 83 bpm
